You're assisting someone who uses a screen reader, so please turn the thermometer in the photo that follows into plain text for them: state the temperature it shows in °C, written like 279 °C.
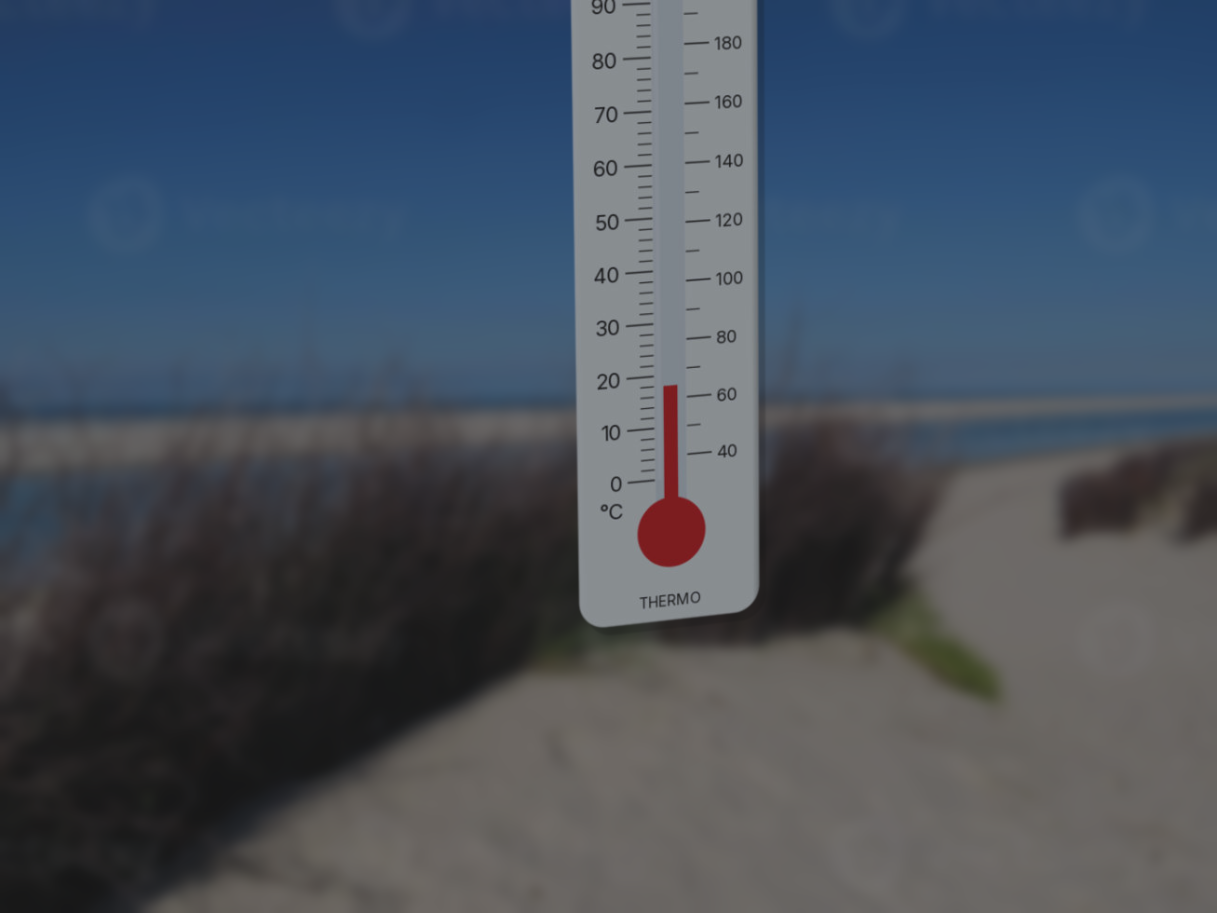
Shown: 18 °C
